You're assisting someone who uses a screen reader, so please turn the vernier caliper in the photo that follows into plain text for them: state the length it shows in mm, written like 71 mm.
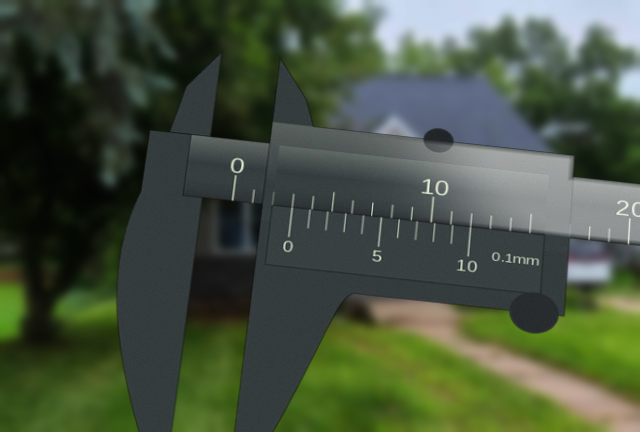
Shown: 3.0 mm
